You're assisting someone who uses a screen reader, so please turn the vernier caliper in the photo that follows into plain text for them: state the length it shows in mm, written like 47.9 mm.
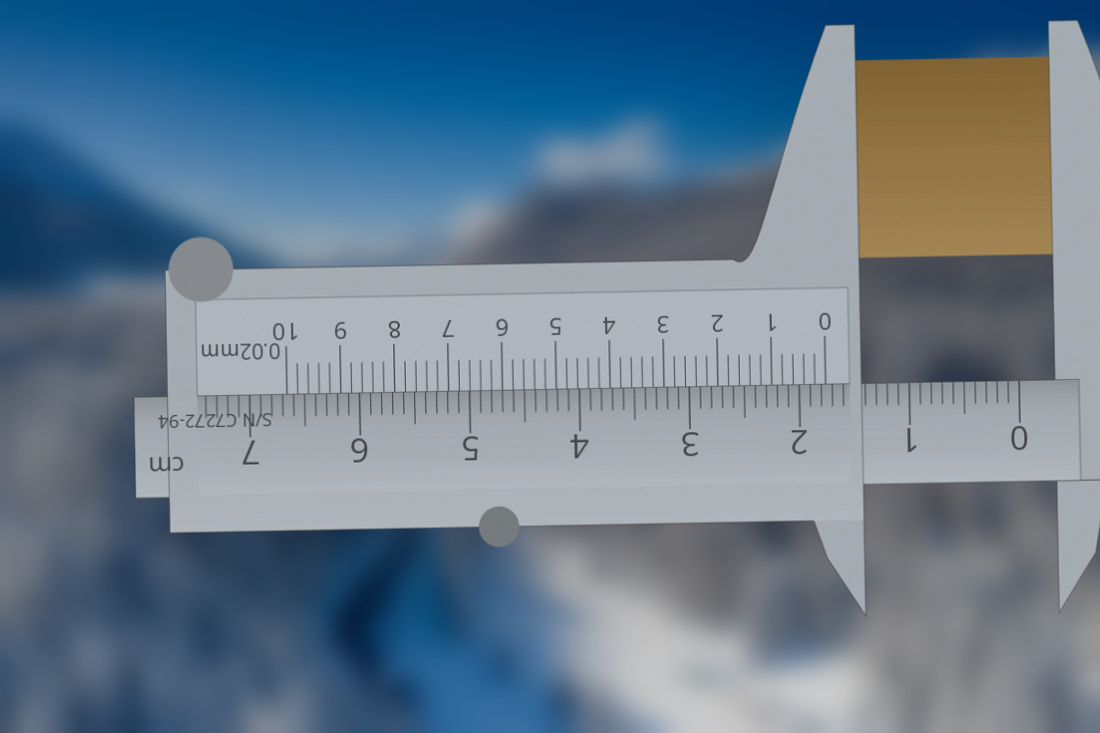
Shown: 17.6 mm
